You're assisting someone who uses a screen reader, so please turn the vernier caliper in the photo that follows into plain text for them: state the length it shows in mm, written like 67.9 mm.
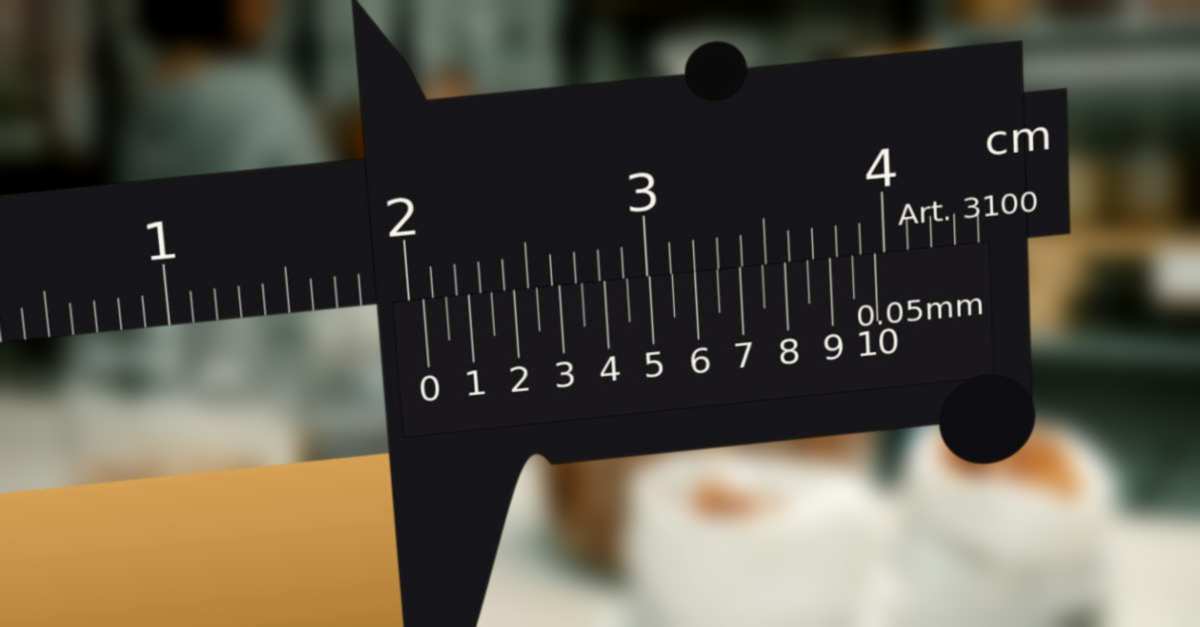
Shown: 20.6 mm
